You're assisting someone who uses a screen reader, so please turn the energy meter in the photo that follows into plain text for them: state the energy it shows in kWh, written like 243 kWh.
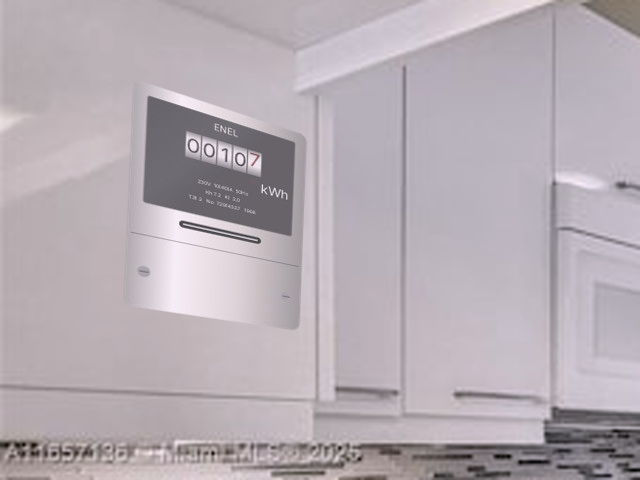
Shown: 10.7 kWh
